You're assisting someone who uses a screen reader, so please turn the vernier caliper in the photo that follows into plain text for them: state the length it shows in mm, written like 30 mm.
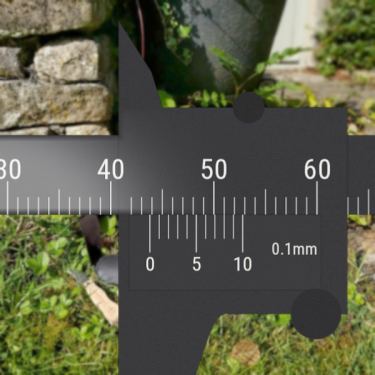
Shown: 43.8 mm
